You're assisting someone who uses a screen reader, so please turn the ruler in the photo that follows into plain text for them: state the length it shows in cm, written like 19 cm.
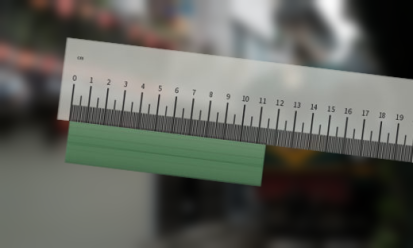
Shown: 11.5 cm
